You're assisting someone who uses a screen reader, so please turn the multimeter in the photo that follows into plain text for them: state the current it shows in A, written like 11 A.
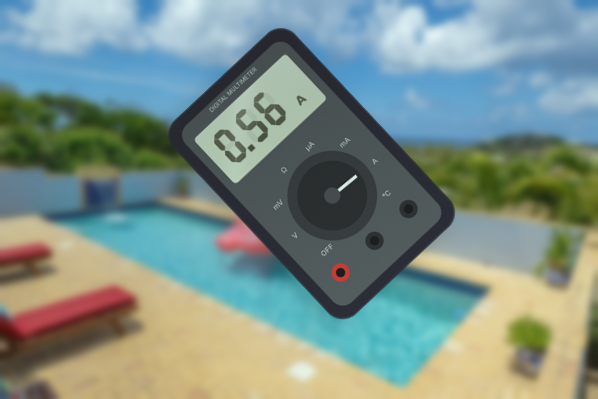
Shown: 0.56 A
